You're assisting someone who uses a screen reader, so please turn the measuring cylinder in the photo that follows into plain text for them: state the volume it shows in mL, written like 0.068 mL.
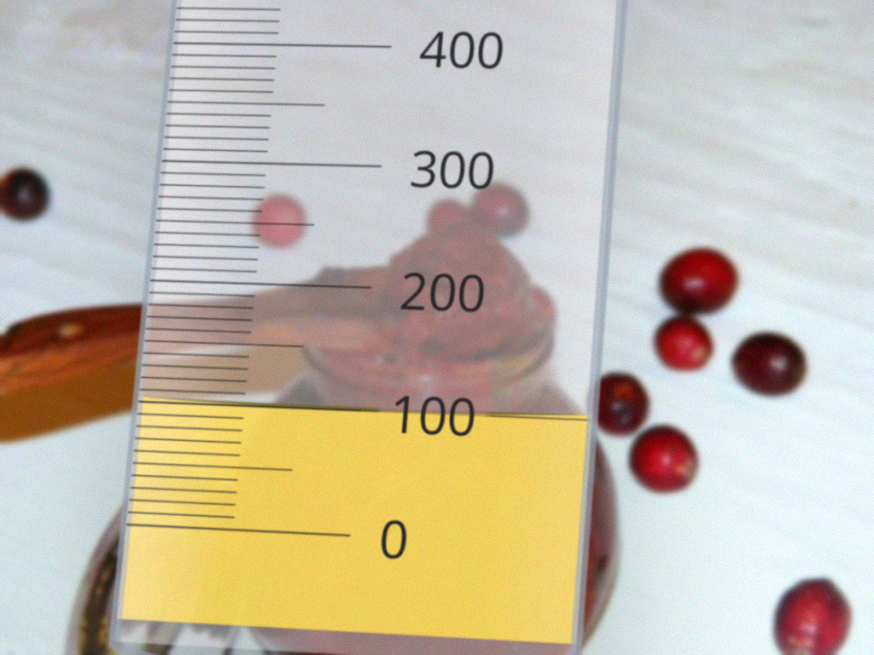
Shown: 100 mL
